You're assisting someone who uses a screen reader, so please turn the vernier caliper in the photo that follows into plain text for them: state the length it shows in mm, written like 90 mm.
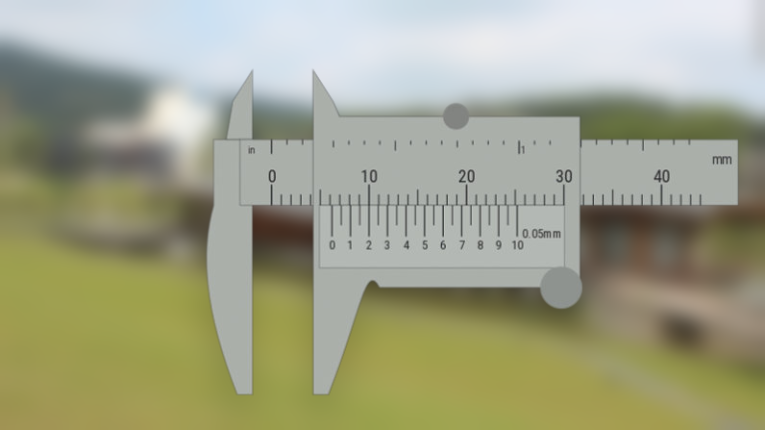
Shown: 6.2 mm
